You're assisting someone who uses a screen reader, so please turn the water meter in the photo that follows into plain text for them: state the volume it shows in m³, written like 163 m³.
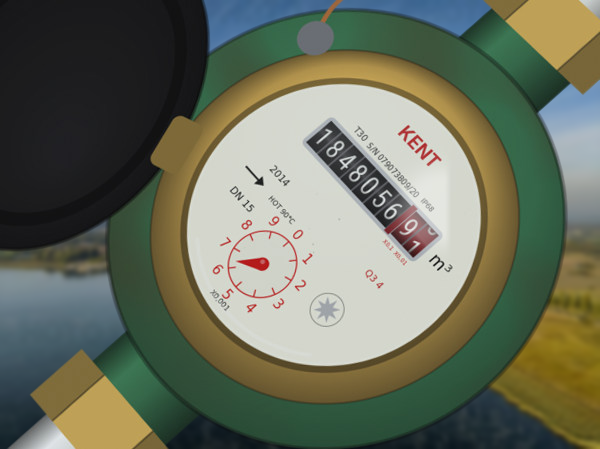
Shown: 1848056.906 m³
